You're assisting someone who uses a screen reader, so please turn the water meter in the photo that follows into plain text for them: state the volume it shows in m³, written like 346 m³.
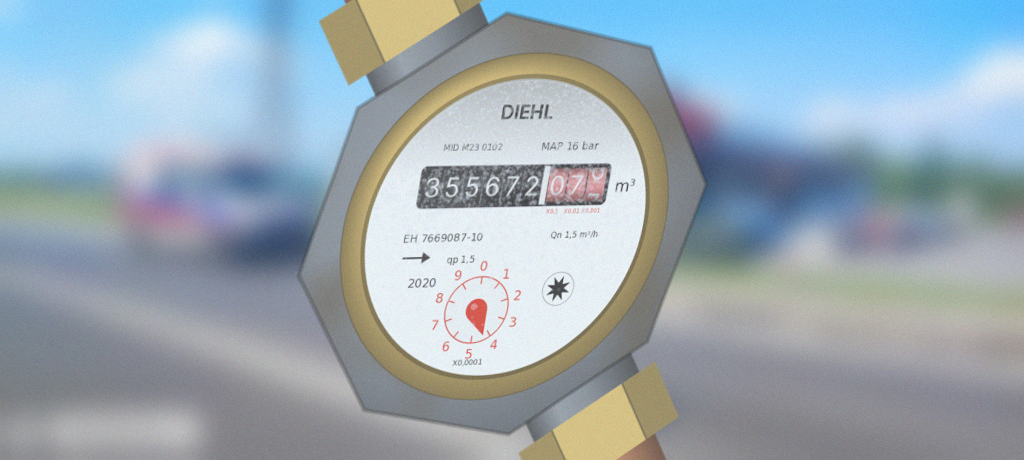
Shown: 355672.0764 m³
